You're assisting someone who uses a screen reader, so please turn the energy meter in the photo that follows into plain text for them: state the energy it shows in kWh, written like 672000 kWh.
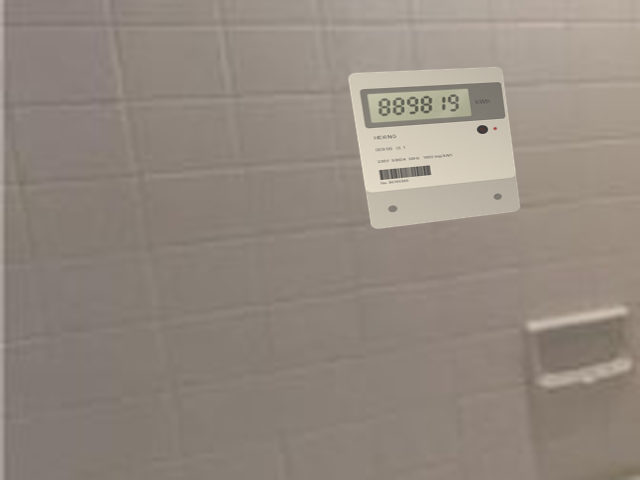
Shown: 889819 kWh
